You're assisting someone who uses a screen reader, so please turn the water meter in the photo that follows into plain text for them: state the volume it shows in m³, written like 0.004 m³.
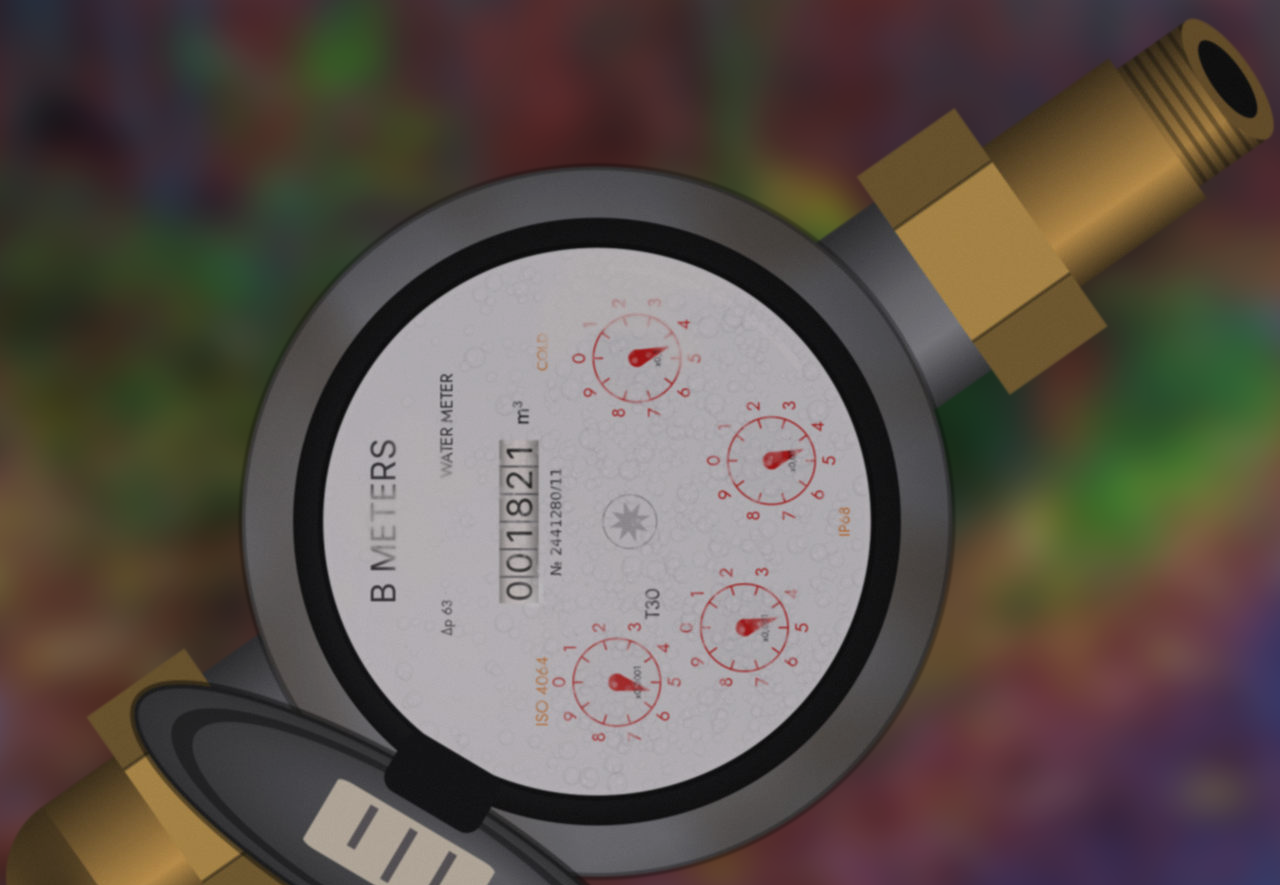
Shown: 1821.4445 m³
